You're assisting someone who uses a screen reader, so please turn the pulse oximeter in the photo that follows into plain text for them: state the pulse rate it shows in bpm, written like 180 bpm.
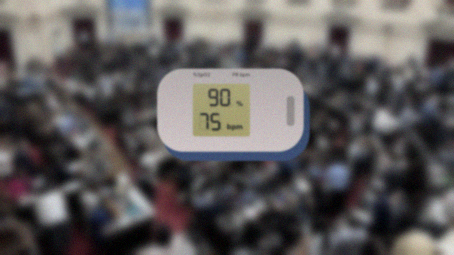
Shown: 75 bpm
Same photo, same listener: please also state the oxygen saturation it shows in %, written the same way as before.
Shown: 90 %
